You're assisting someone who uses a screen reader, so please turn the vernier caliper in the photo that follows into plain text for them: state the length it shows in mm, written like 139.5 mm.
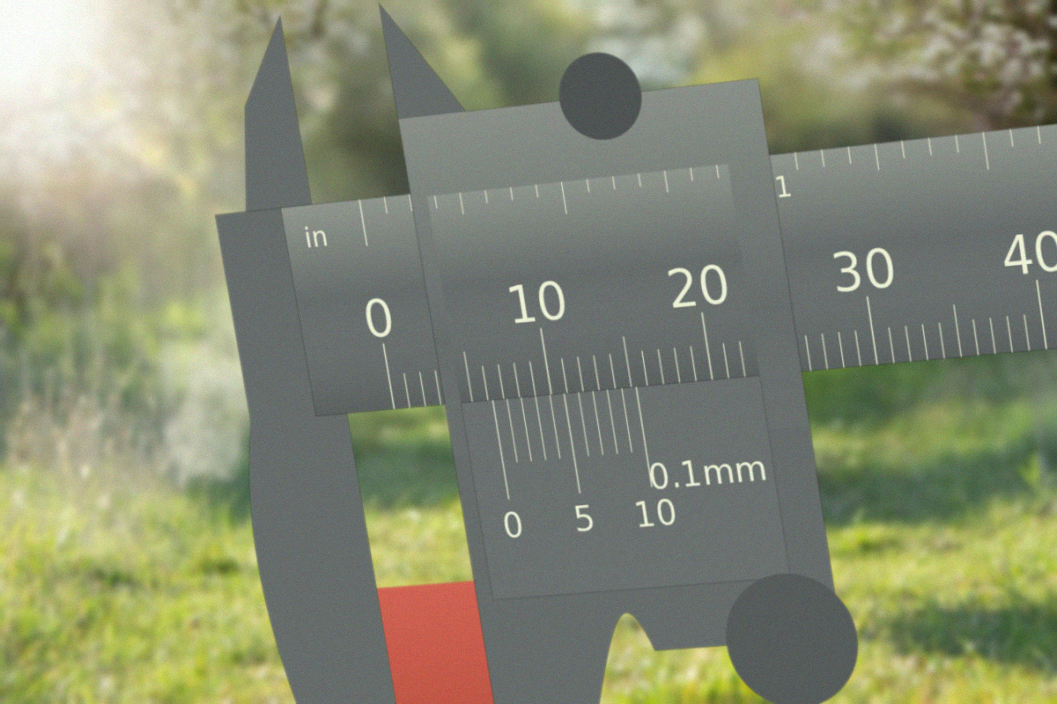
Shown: 6.3 mm
